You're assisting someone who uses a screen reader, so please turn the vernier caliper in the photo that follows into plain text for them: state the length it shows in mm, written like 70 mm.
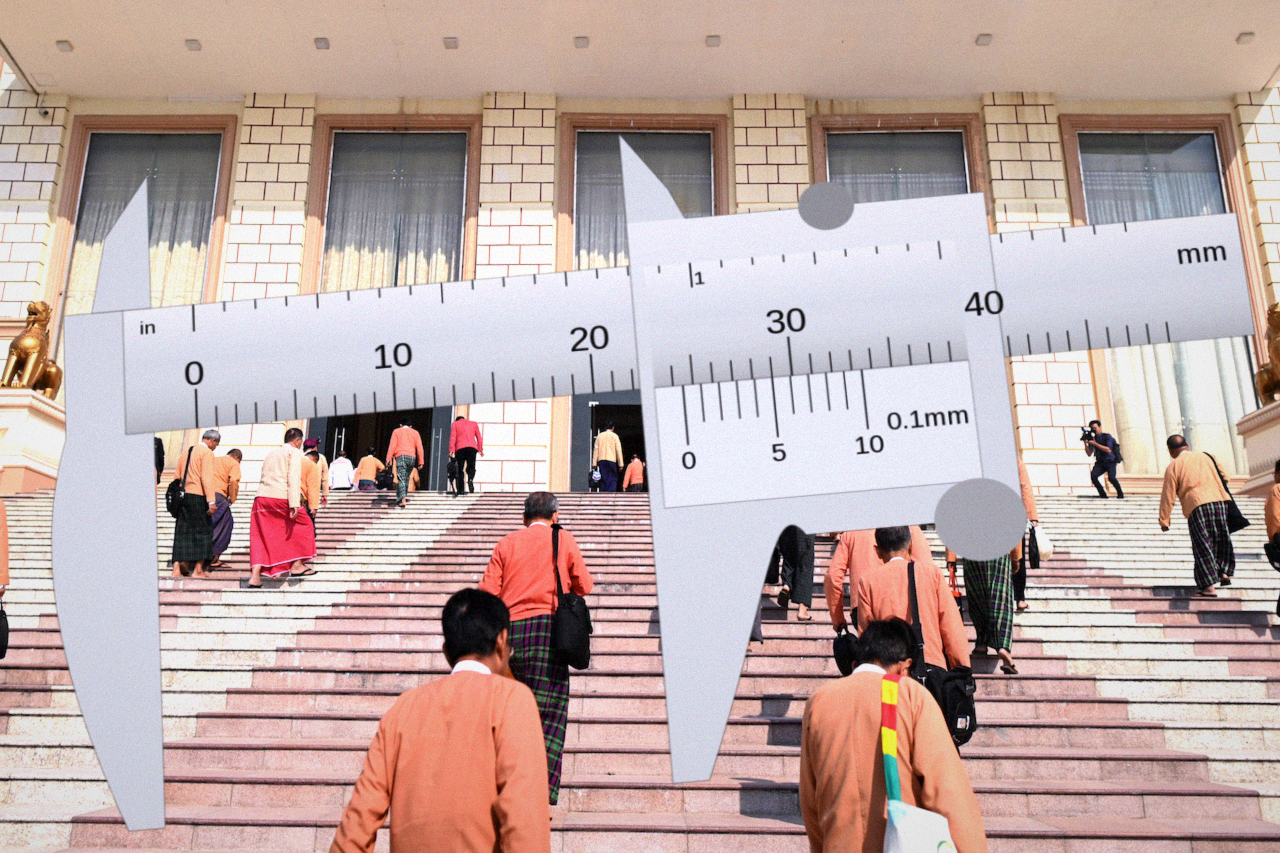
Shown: 24.5 mm
